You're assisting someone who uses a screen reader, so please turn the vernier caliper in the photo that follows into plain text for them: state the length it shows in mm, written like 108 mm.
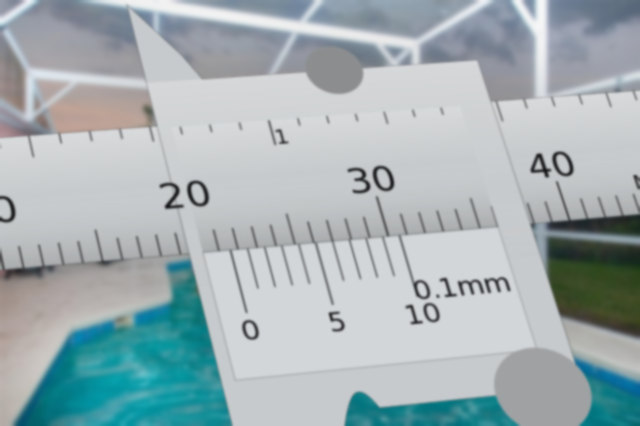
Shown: 21.6 mm
